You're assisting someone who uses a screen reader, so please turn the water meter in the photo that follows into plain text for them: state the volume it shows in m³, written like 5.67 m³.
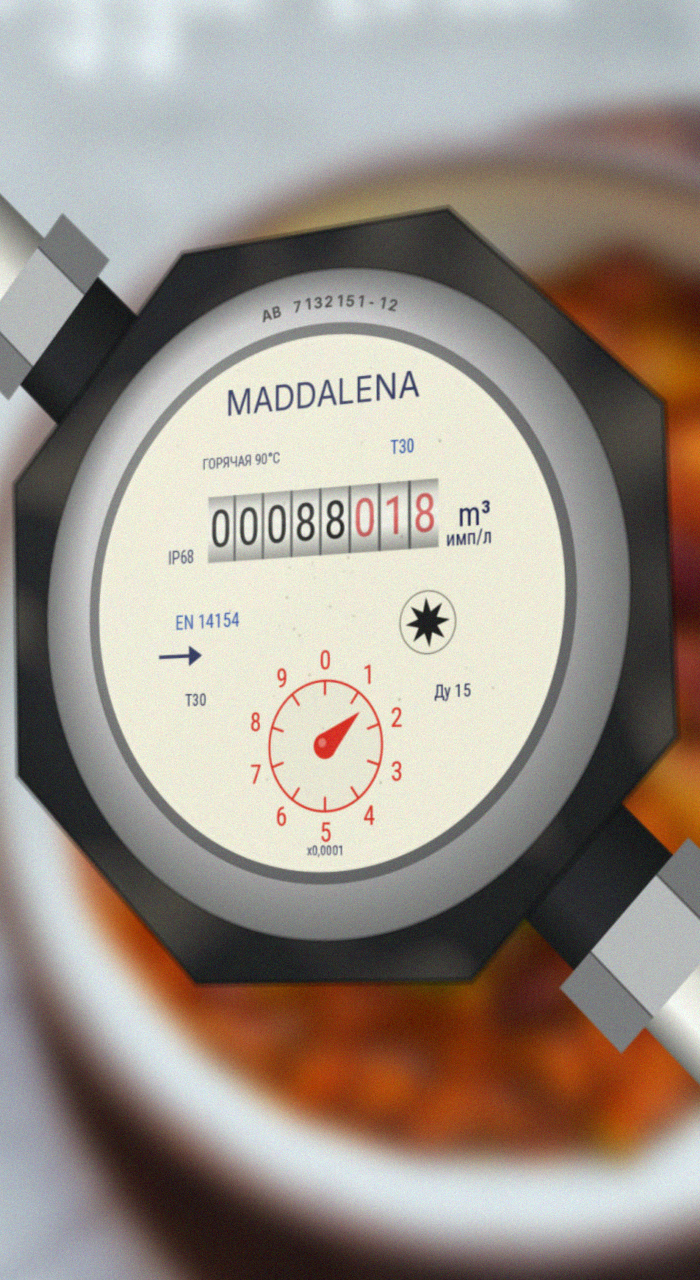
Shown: 88.0181 m³
